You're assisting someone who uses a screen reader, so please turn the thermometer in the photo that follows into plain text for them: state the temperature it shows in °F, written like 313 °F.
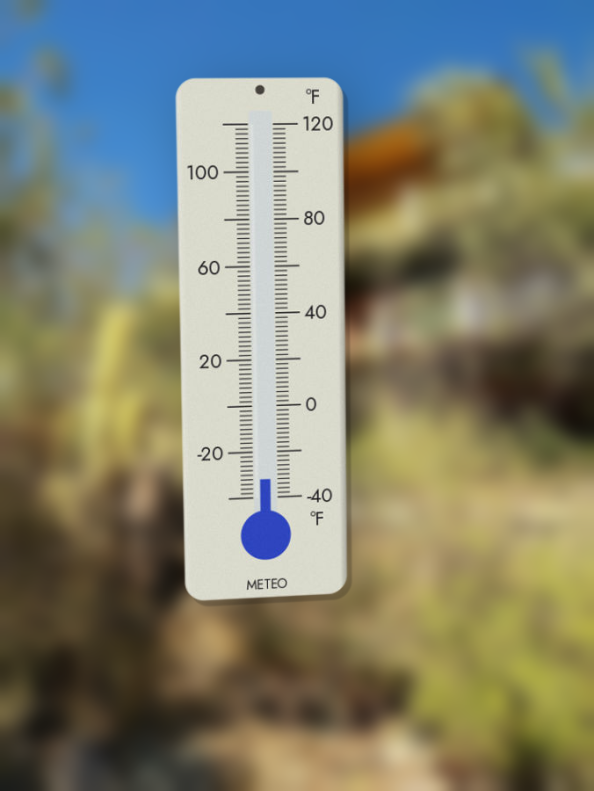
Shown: -32 °F
